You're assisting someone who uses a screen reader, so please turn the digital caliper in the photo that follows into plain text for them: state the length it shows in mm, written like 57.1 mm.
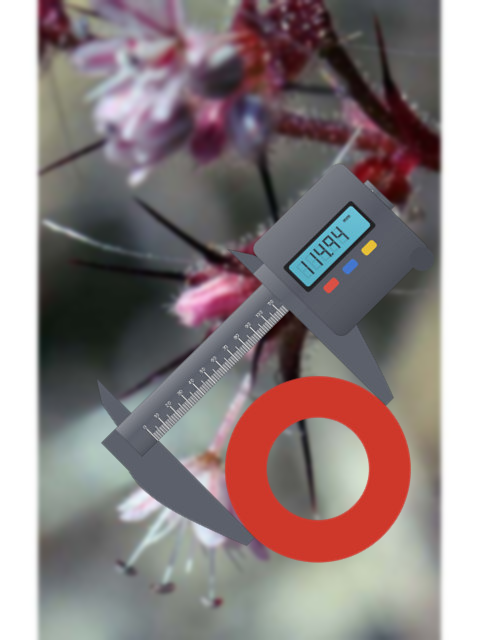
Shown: 114.94 mm
